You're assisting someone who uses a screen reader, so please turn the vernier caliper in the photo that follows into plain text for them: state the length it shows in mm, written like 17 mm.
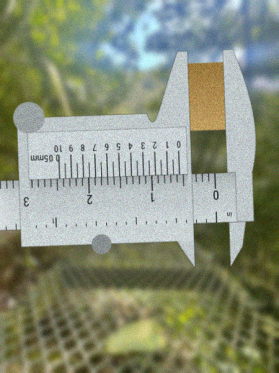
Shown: 5.6 mm
